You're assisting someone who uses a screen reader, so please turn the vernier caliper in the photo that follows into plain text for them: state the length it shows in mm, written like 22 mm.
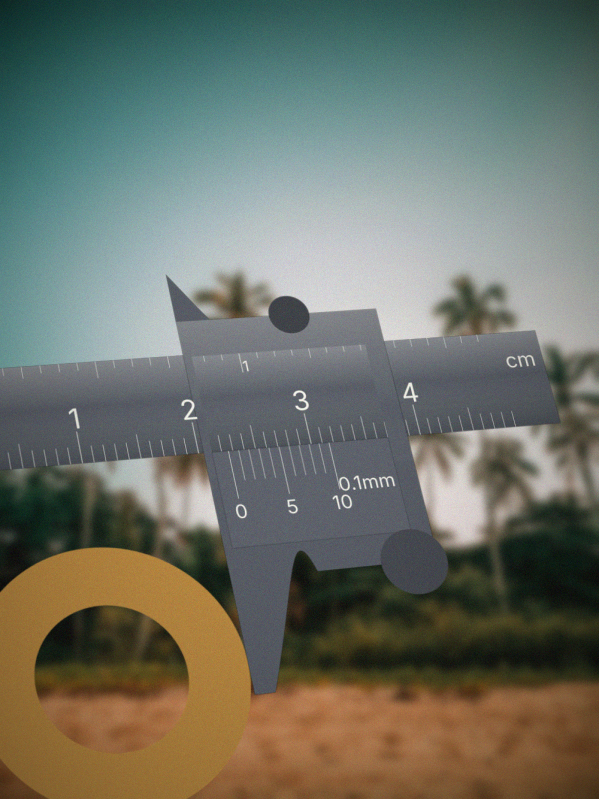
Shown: 22.6 mm
